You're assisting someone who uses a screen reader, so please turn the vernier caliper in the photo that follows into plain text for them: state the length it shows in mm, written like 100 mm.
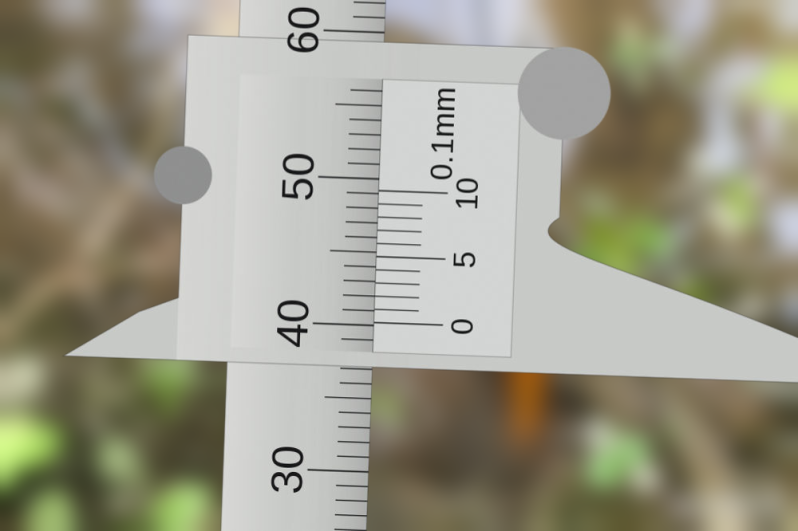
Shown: 40.2 mm
